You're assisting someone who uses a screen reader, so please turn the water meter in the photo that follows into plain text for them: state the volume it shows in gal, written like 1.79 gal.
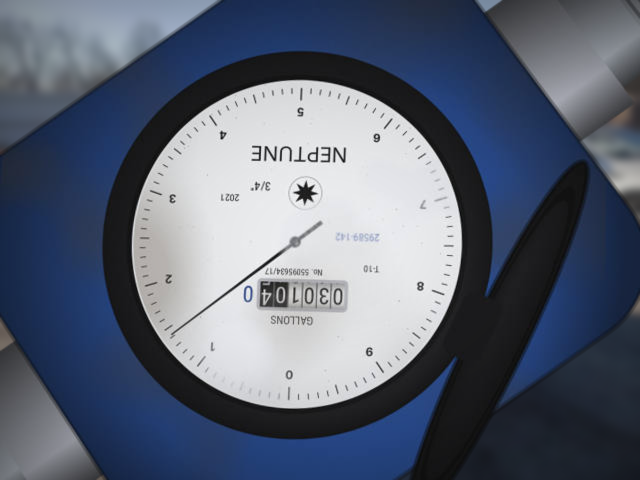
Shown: 301041.4 gal
